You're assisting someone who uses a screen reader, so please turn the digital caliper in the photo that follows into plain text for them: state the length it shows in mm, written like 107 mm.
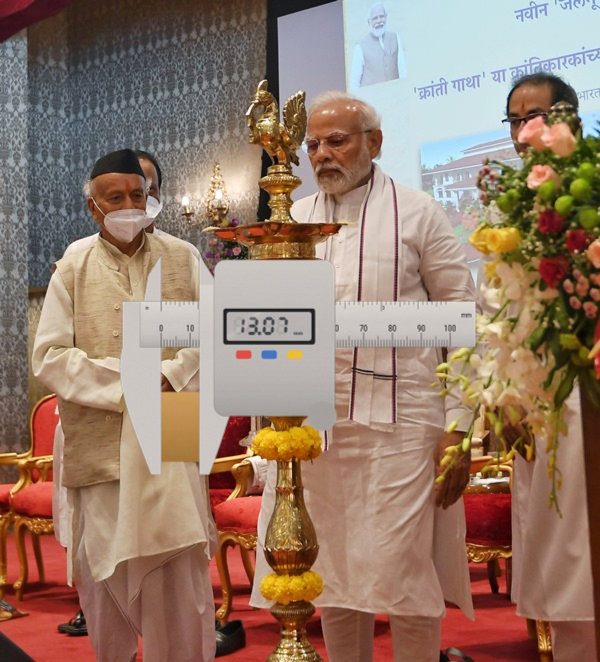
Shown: 13.07 mm
